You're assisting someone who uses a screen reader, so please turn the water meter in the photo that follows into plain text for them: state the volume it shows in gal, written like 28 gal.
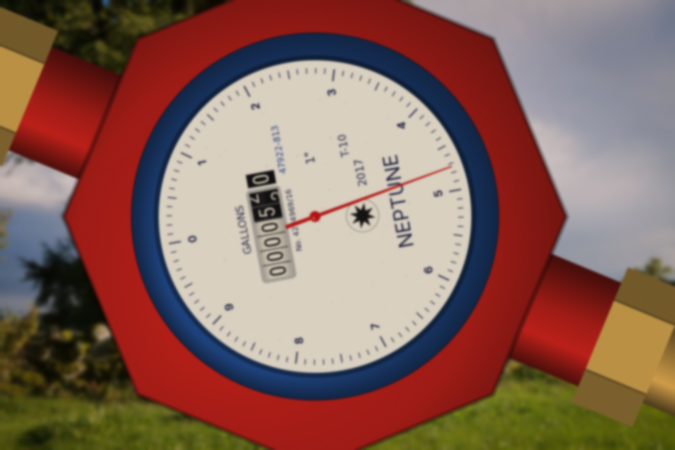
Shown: 524.7 gal
